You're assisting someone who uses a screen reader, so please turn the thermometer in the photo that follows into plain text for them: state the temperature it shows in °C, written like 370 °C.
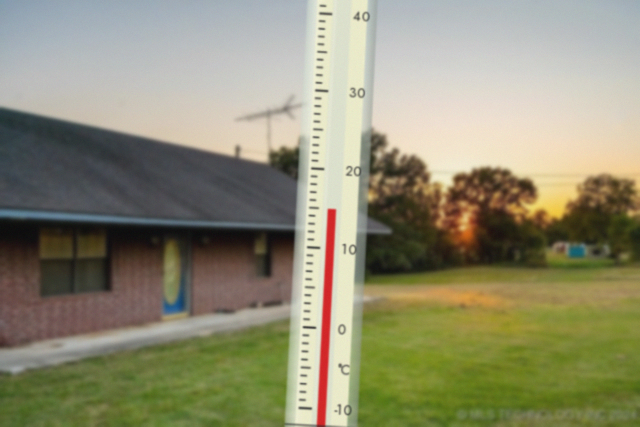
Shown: 15 °C
